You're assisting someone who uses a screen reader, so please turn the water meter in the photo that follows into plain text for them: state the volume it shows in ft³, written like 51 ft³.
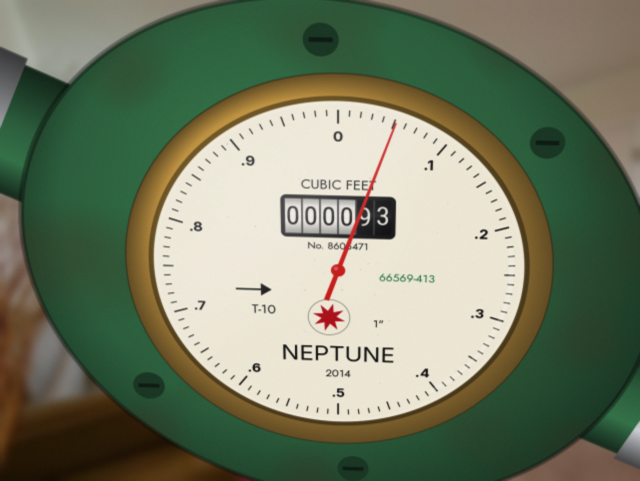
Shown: 93.05 ft³
